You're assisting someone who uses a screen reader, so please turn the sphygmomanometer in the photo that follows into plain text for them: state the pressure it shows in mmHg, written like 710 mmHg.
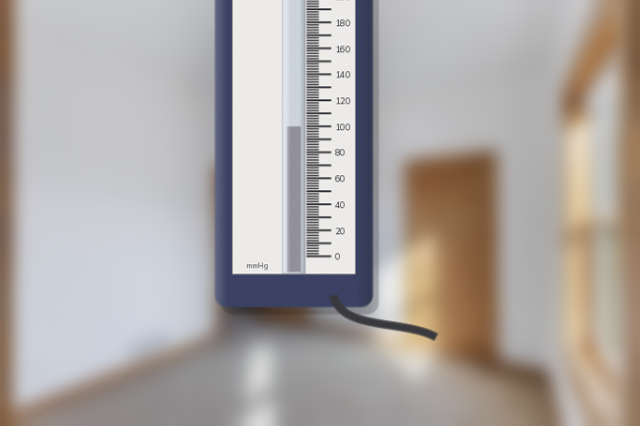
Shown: 100 mmHg
